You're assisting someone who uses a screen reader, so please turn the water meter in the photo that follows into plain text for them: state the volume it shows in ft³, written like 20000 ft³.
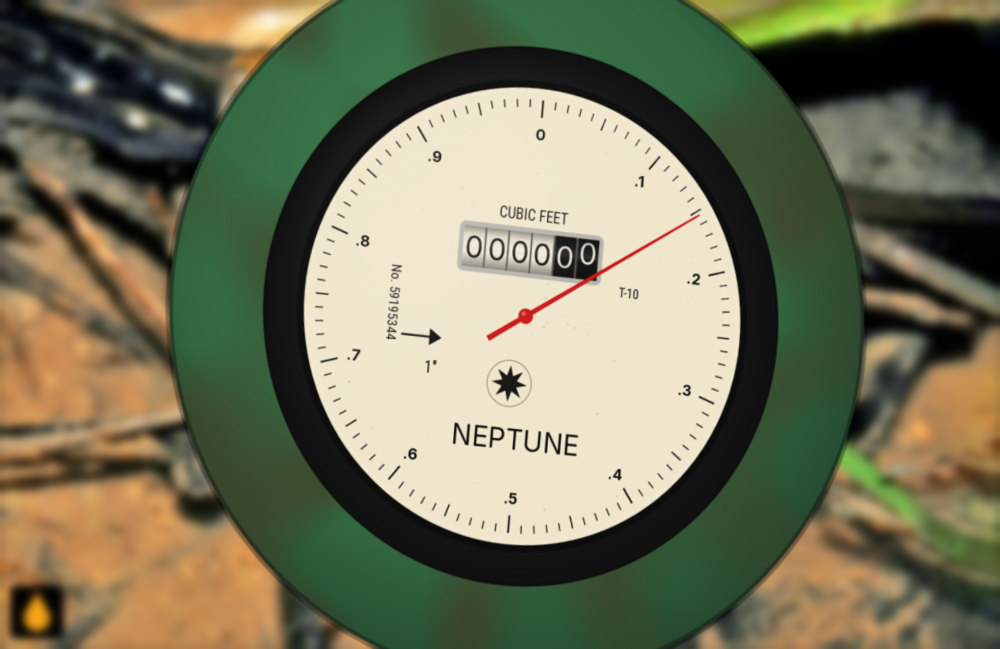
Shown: 0.15 ft³
